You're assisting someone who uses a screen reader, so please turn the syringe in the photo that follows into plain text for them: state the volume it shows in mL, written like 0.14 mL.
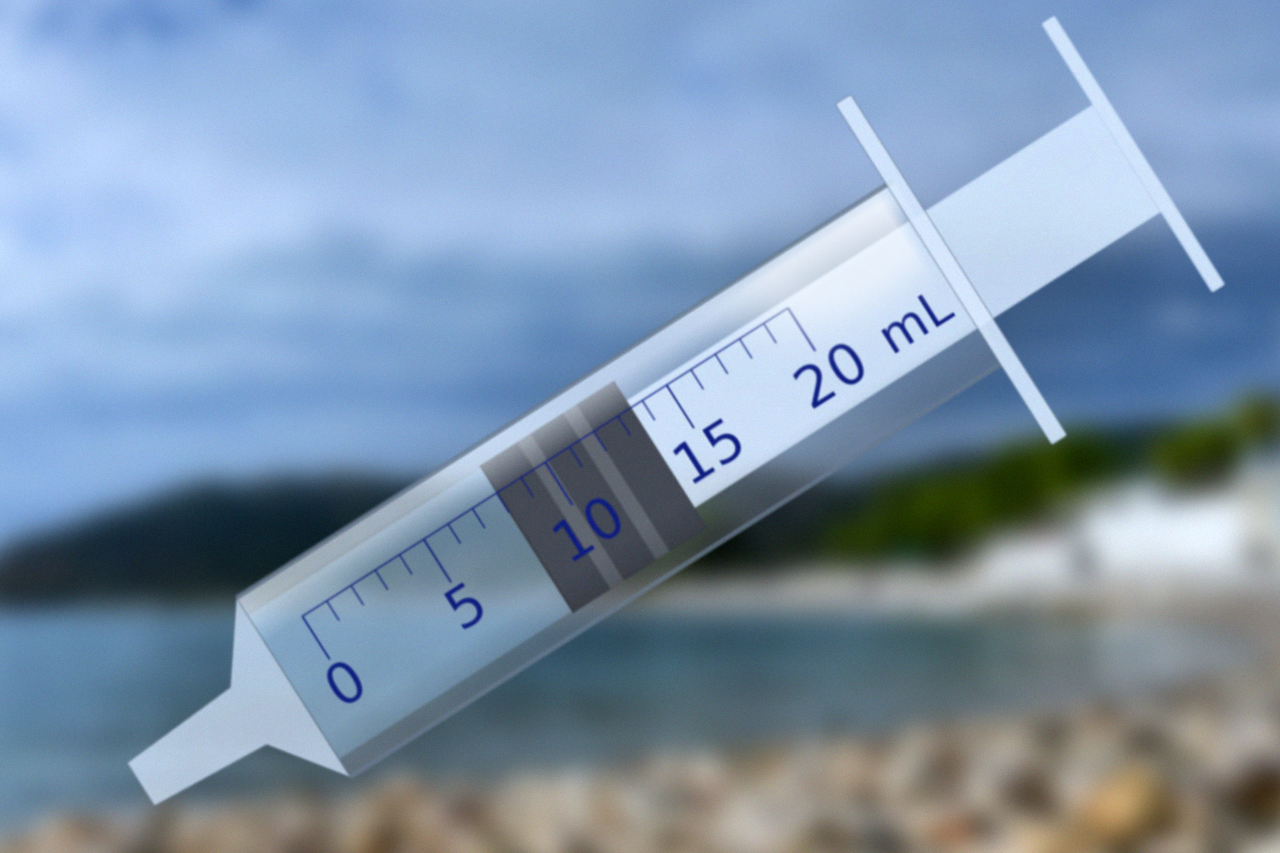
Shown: 8 mL
